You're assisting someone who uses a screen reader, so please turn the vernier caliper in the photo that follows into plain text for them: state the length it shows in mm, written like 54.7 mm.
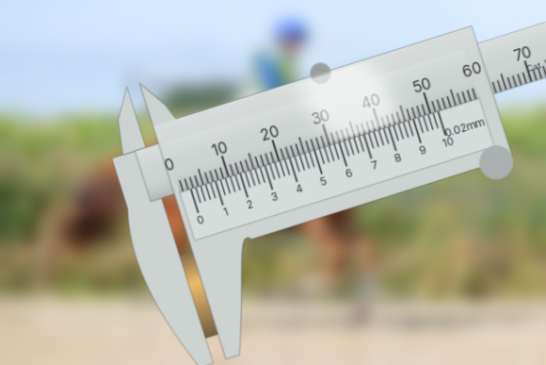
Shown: 2.5 mm
